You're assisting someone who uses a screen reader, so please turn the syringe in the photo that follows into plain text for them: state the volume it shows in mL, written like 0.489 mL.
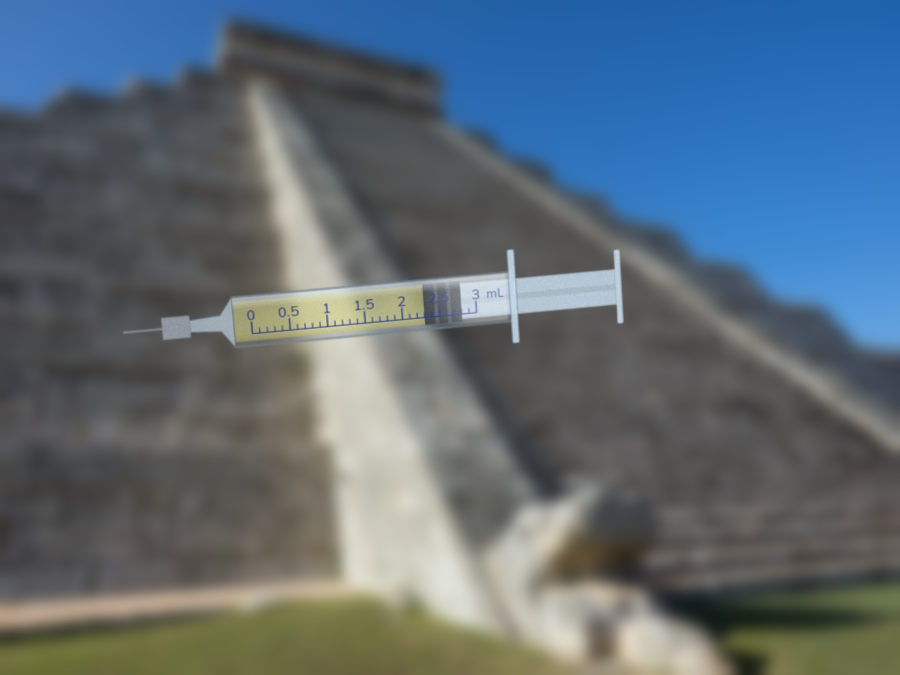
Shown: 2.3 mL
